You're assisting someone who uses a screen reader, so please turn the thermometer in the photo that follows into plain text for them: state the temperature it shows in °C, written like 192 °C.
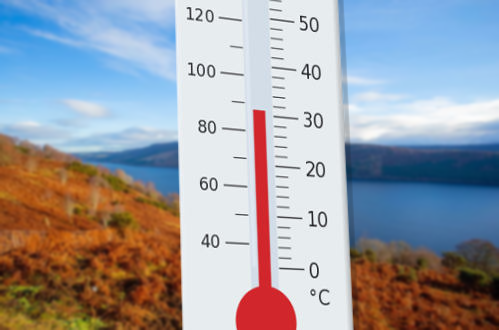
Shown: 31 °C
